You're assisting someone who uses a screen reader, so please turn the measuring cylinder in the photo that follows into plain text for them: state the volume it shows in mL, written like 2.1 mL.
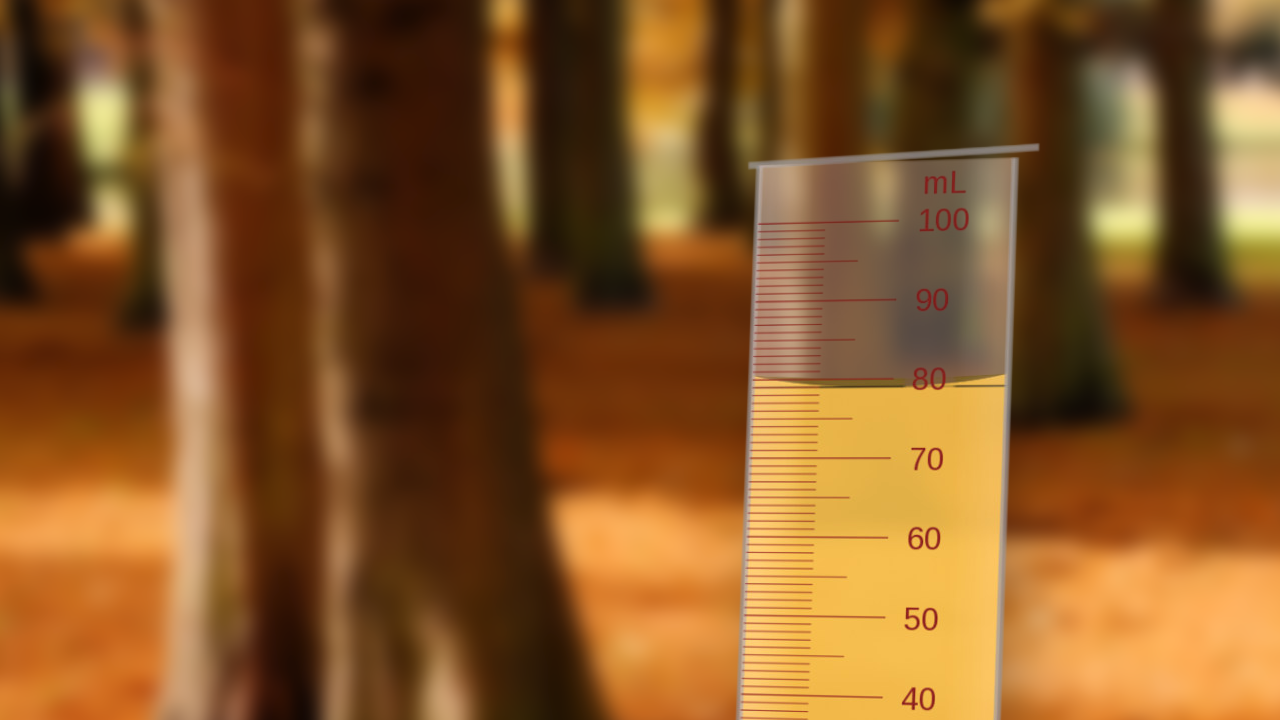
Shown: 79 mL
